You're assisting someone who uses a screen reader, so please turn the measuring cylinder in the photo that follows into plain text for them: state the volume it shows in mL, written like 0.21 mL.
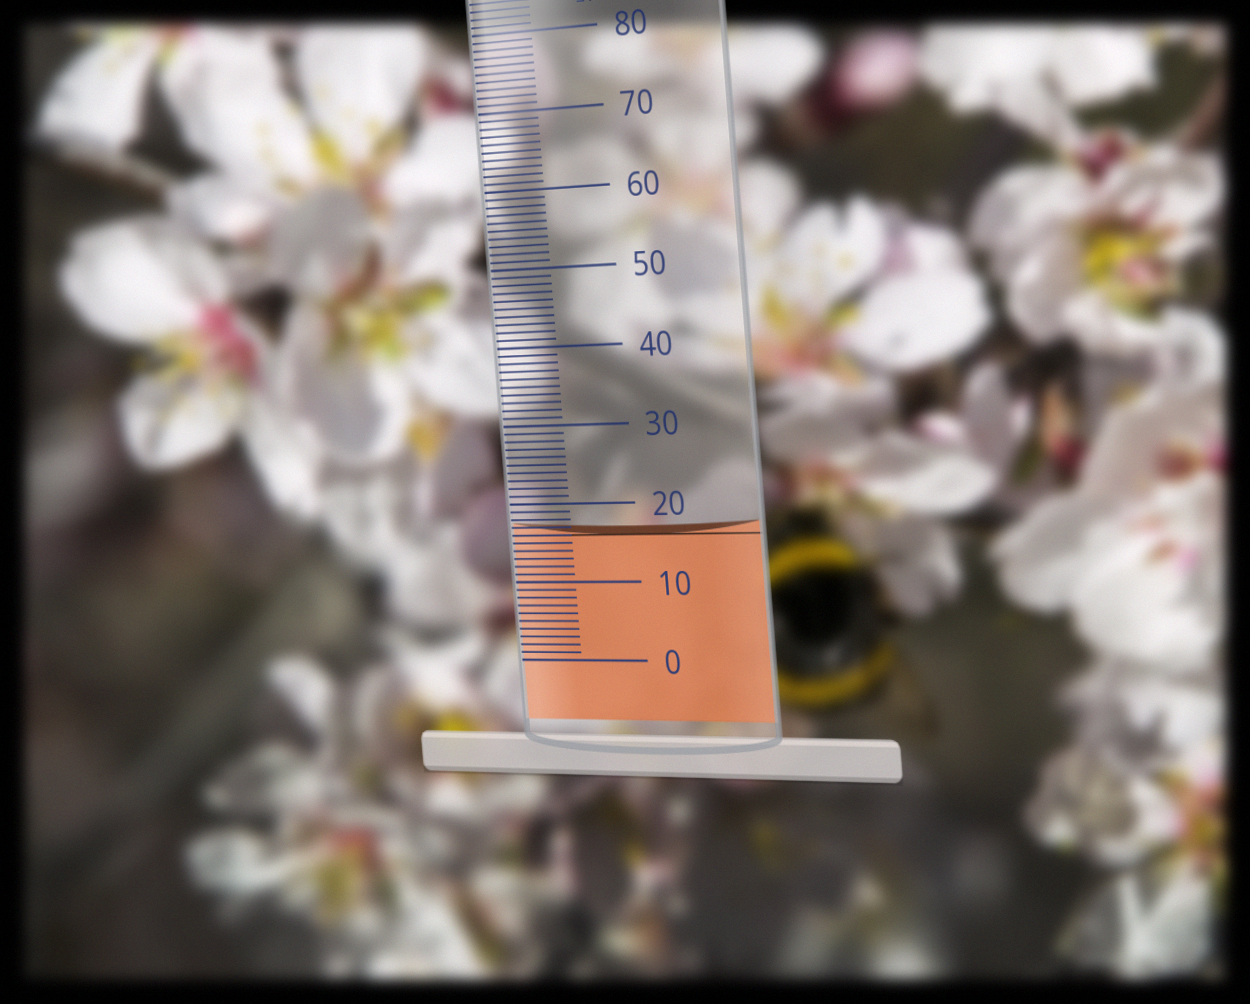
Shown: 16 mL
